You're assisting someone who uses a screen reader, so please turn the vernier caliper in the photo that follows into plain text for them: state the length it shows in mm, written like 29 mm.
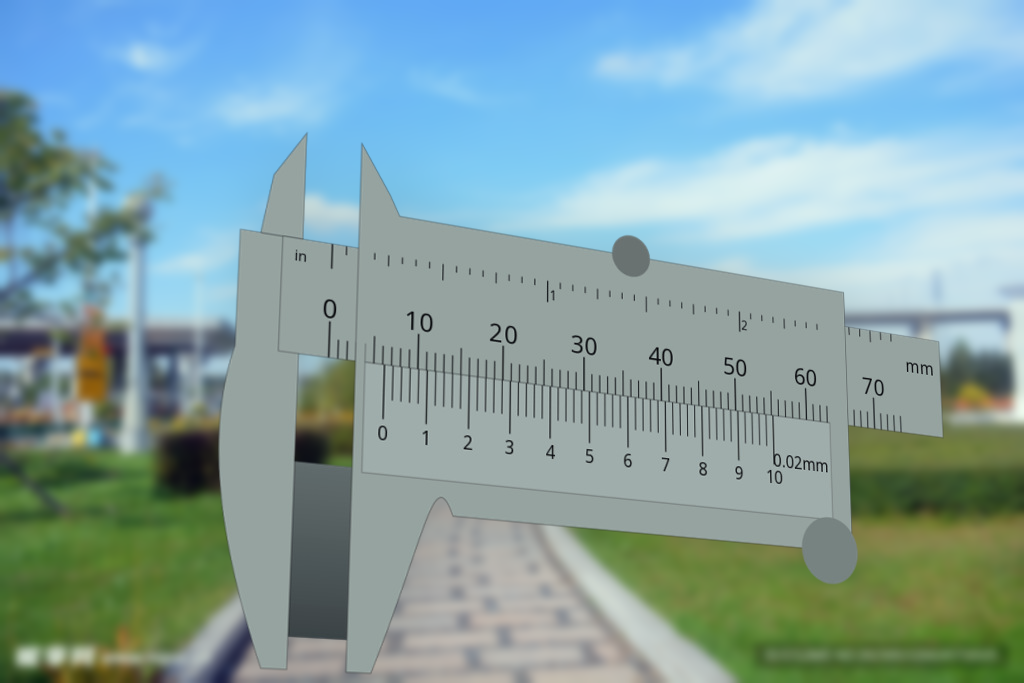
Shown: 6.2 mm
